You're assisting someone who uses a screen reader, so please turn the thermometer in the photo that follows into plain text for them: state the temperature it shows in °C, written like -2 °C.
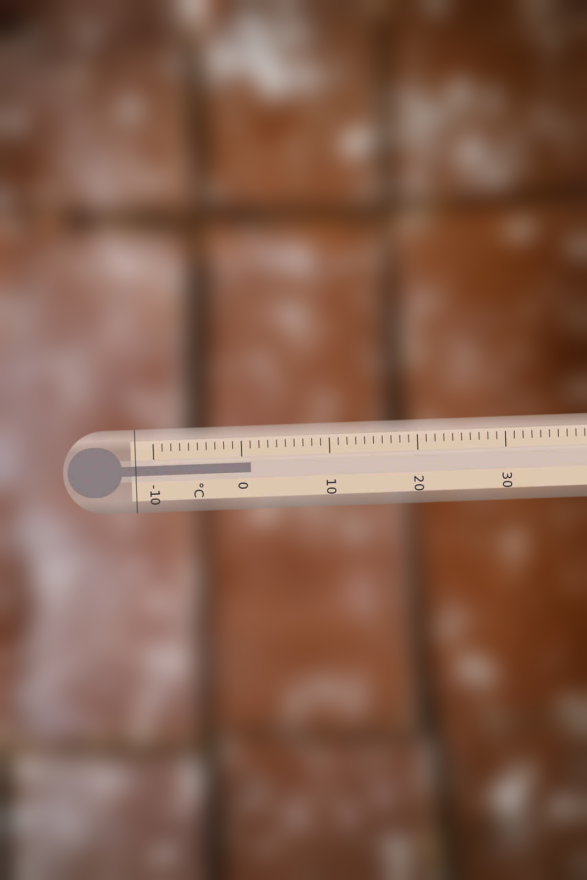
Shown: 1 °C
